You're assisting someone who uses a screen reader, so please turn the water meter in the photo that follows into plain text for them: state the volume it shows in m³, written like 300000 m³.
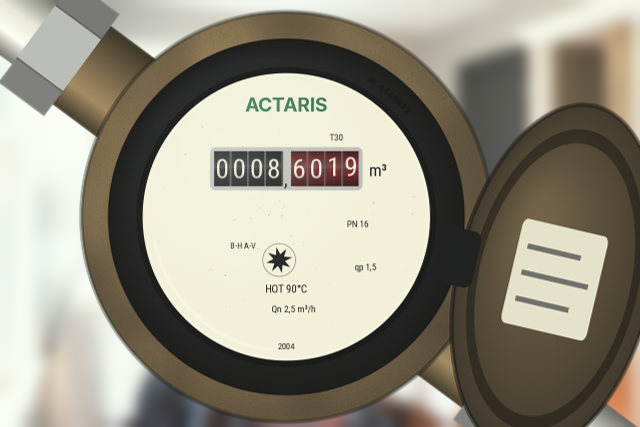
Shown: 8.6019 m³
